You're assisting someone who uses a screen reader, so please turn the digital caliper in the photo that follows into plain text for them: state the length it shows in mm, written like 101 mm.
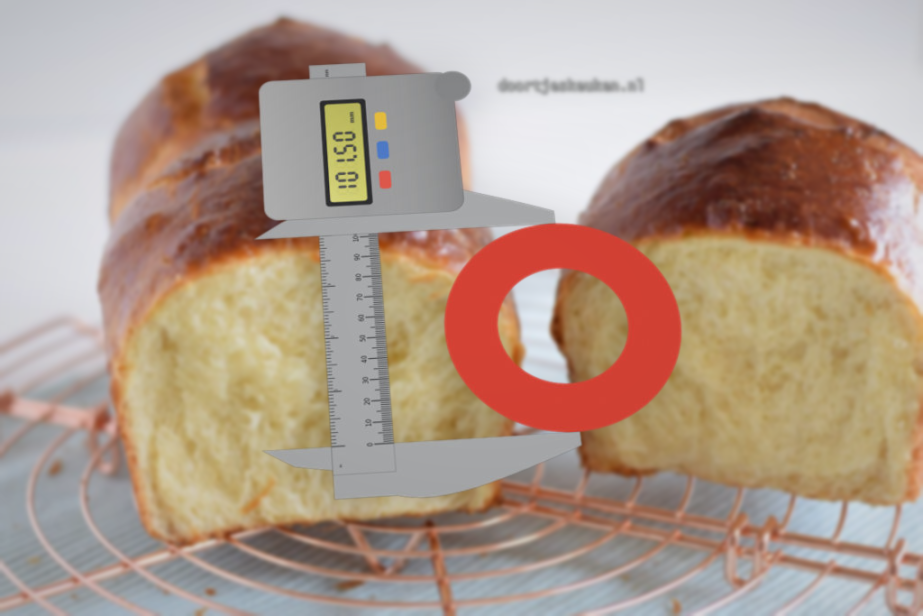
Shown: 101.50 mm
